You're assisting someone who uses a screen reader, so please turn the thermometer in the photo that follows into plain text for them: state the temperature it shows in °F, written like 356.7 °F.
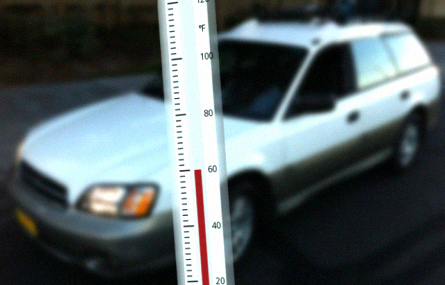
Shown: 60 °F
